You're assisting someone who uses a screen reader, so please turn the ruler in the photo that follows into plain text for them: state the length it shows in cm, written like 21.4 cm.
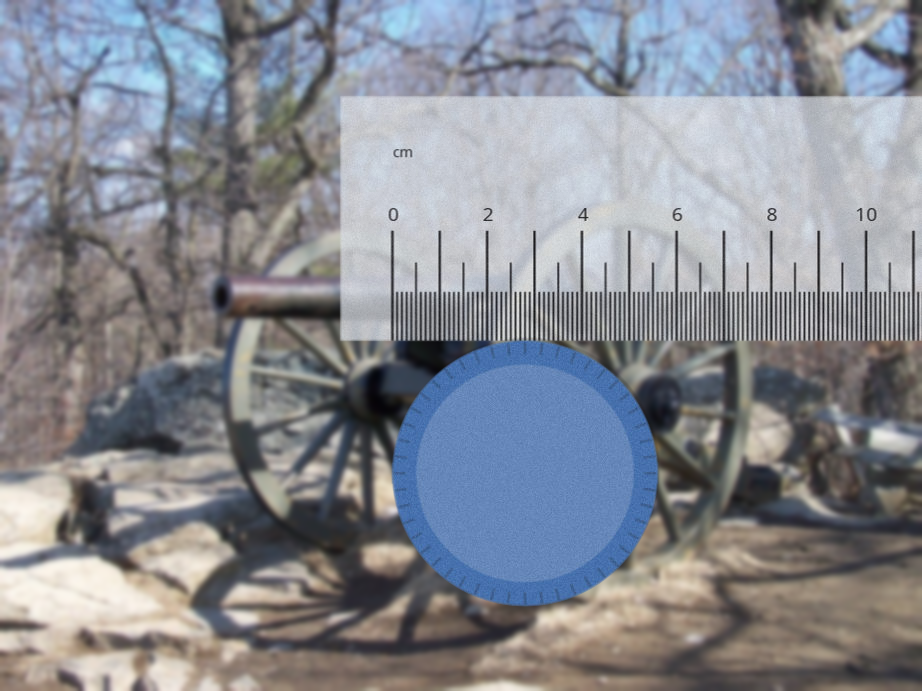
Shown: 5.6 cm
